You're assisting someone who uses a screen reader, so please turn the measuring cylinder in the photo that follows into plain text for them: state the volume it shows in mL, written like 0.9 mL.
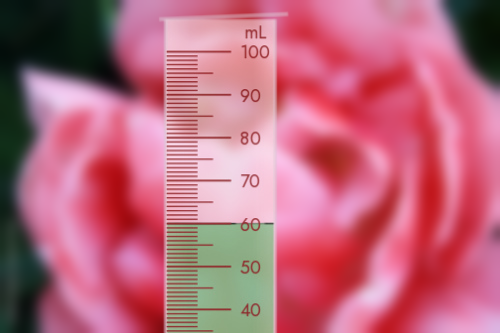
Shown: 60 mL
